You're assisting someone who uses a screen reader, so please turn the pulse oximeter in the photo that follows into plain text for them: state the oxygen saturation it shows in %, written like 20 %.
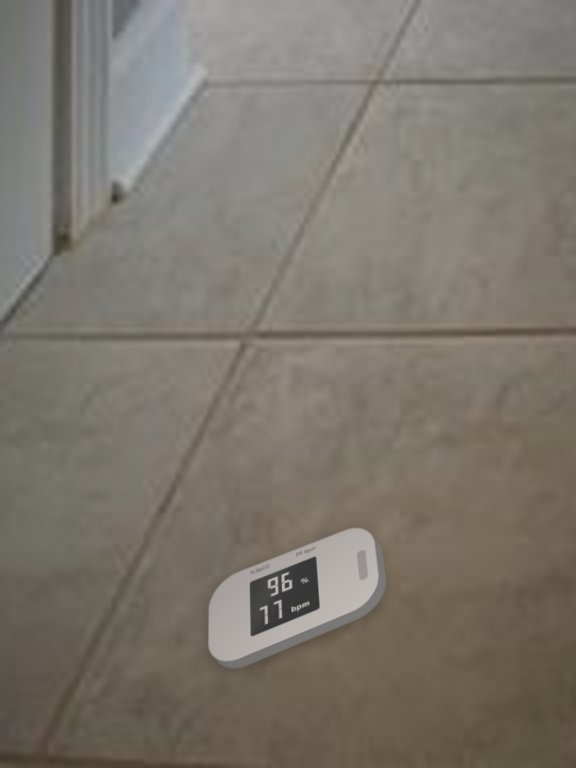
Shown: 96 %
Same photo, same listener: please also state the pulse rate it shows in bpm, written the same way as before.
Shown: 77 bpm
